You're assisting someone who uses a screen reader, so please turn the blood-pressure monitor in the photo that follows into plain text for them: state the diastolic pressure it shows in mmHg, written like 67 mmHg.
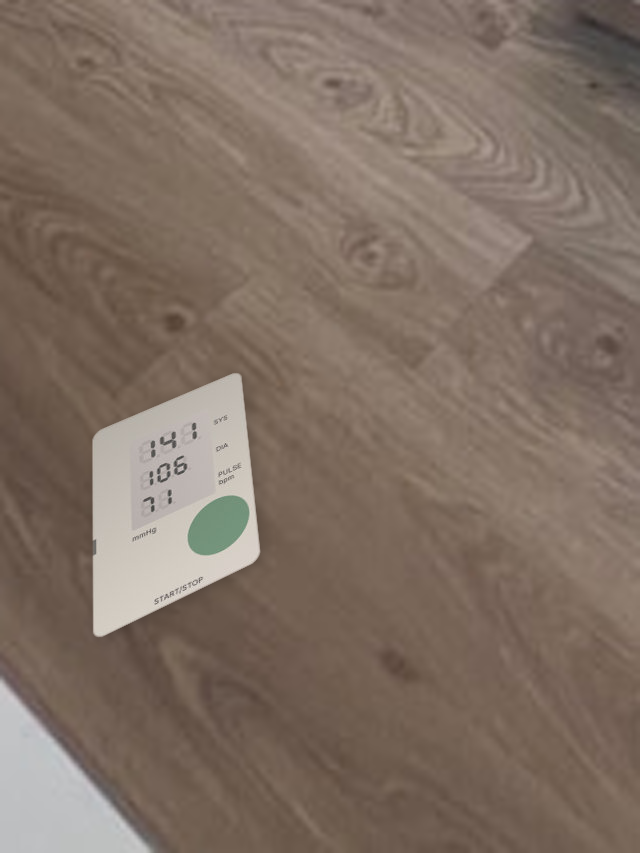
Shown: 106 mmHg
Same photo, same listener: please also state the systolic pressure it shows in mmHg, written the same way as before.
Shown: 141 mmHg
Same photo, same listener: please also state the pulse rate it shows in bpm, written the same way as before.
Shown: 71 bpm
